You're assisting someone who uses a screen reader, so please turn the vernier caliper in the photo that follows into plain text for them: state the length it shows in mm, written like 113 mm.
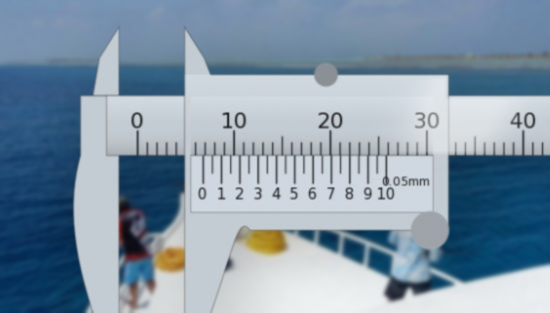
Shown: 6.8 mm
